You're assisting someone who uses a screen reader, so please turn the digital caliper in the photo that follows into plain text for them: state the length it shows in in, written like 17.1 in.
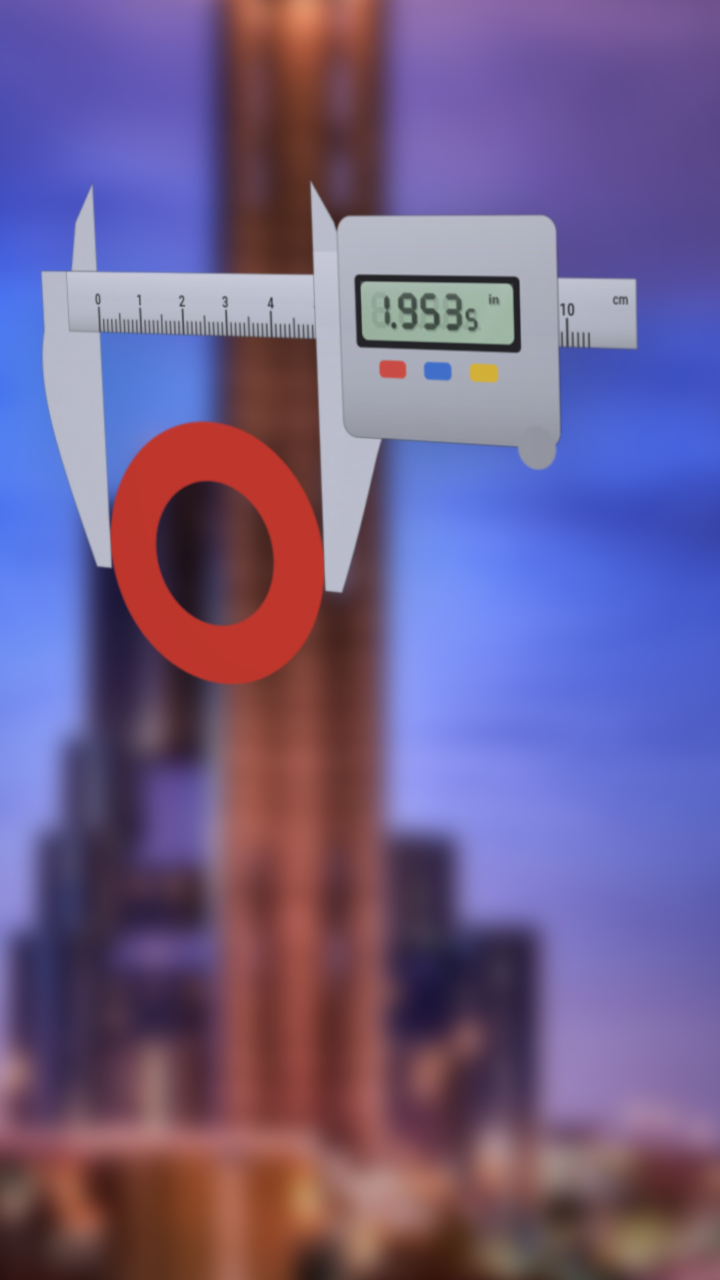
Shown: 1.9535 in
